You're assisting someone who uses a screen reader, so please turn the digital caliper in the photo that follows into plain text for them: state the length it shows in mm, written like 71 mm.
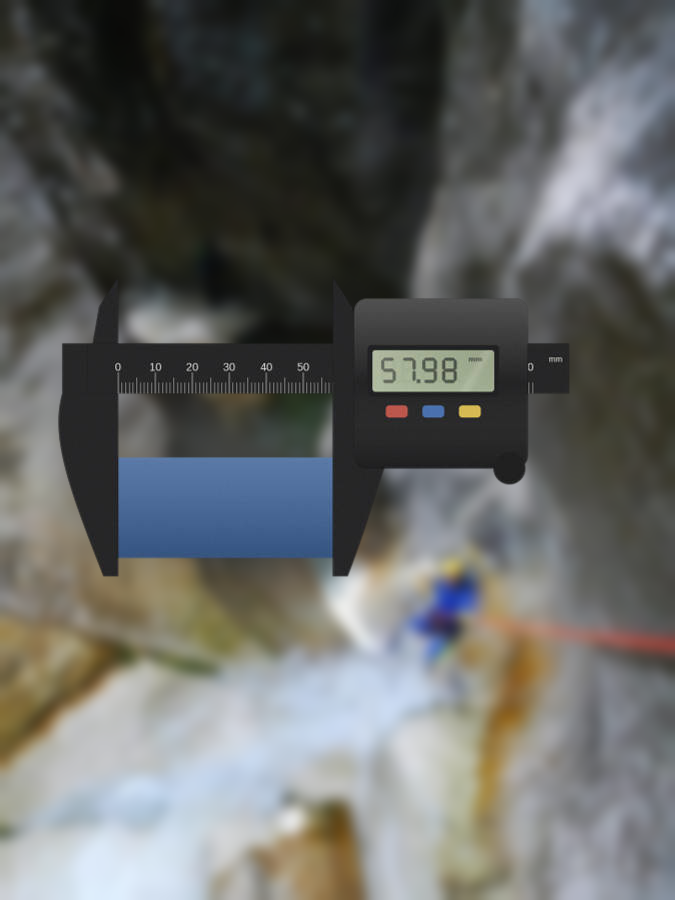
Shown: 57.98 mm
